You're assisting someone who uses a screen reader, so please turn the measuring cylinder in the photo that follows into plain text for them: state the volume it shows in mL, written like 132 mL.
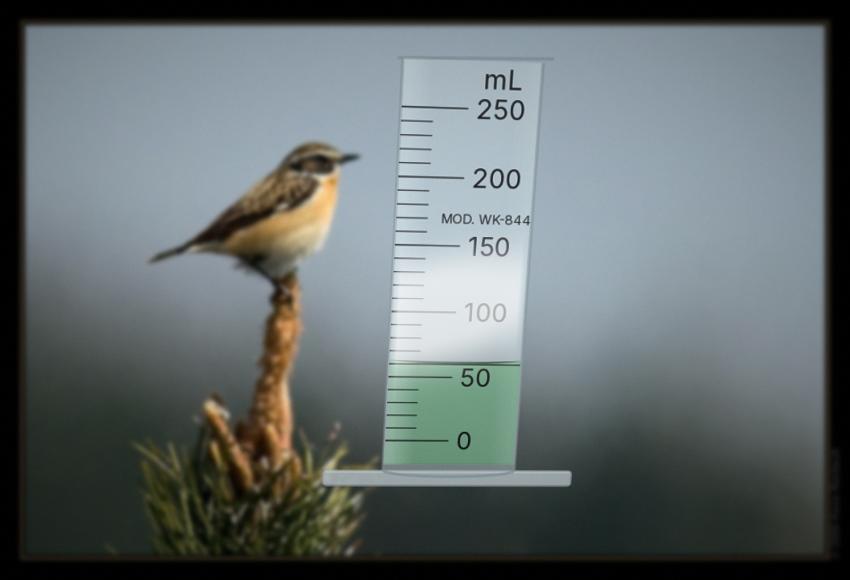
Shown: 60 mL
